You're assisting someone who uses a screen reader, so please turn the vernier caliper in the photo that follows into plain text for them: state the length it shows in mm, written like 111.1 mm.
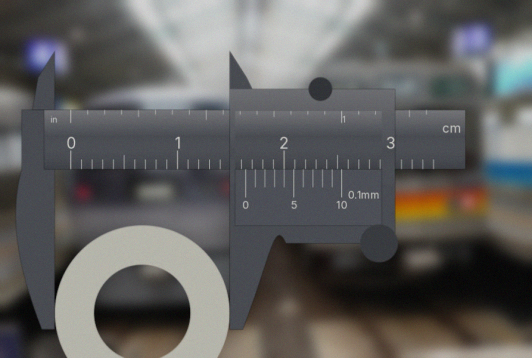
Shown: 16.4 mm
